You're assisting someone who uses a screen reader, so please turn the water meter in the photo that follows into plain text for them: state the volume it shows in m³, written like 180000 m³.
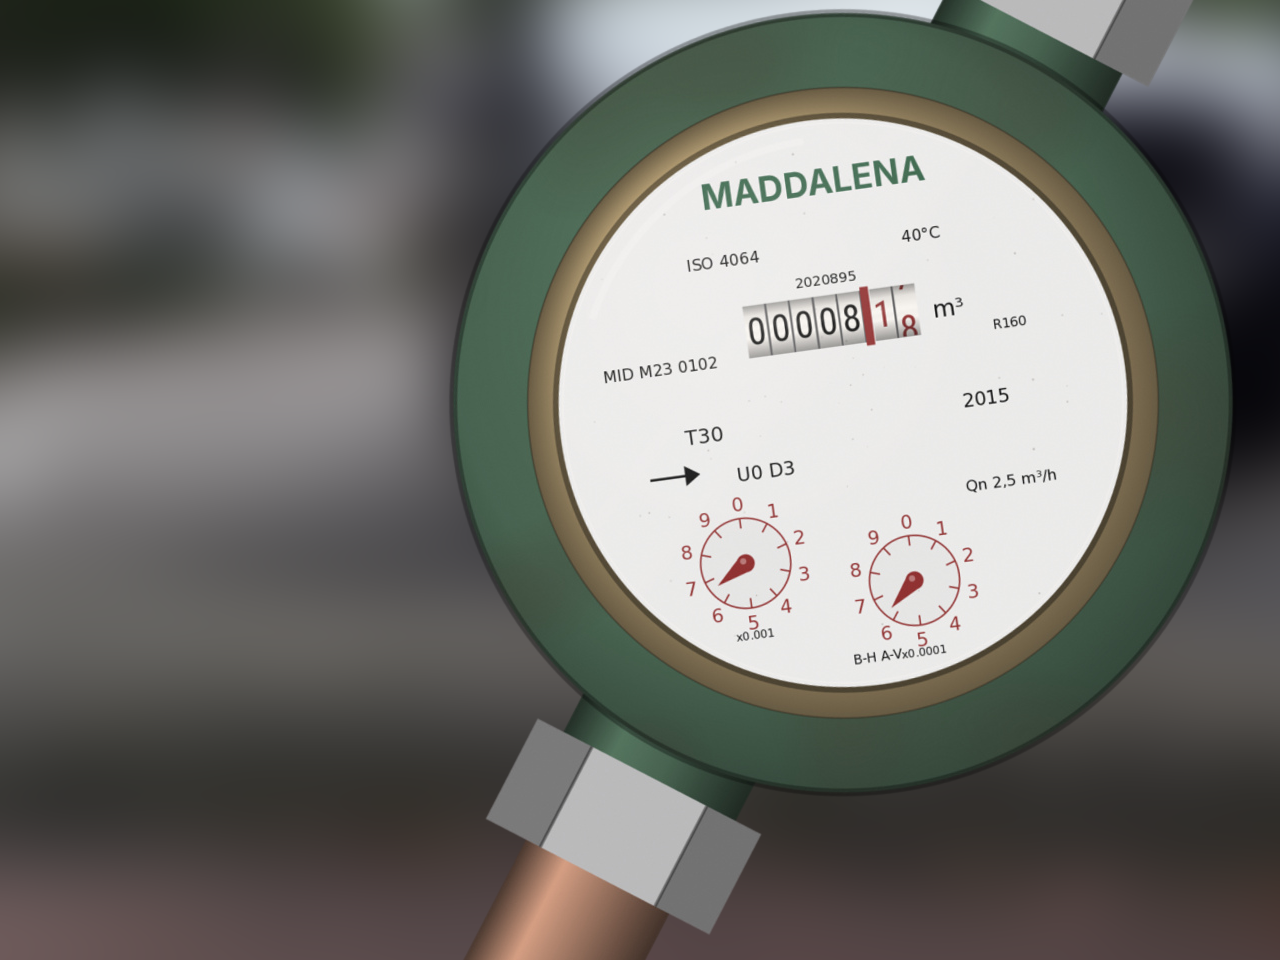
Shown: 8.1766 m³
